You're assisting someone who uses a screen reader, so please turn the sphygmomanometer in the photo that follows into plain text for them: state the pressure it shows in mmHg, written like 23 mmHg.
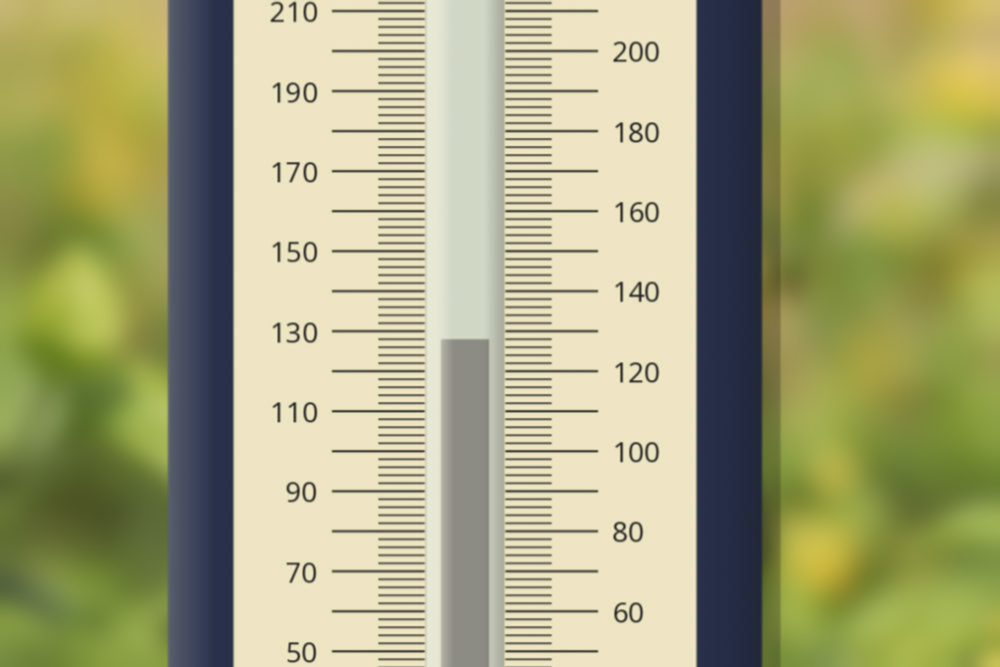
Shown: 128 mmHg
